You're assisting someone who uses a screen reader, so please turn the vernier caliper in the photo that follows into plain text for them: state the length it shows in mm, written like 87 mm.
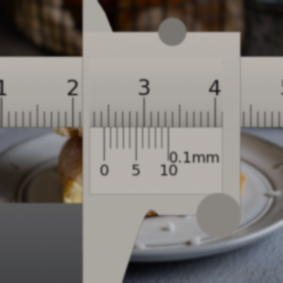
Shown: 24.4 mm
